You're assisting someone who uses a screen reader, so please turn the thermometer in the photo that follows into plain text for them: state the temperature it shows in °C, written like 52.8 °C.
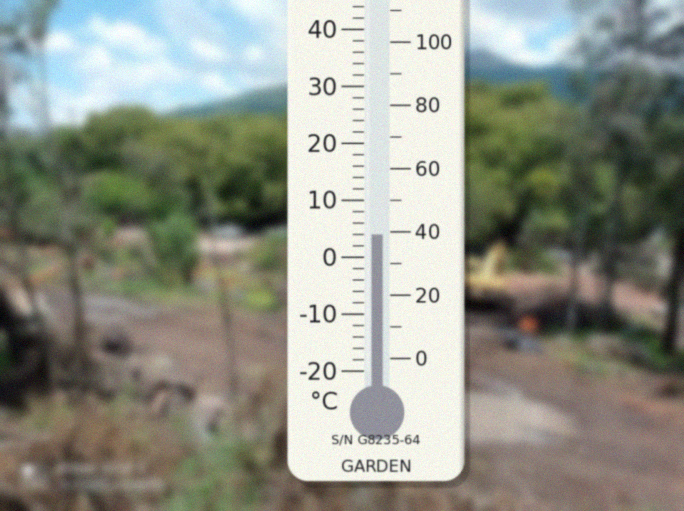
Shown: 4 °C
